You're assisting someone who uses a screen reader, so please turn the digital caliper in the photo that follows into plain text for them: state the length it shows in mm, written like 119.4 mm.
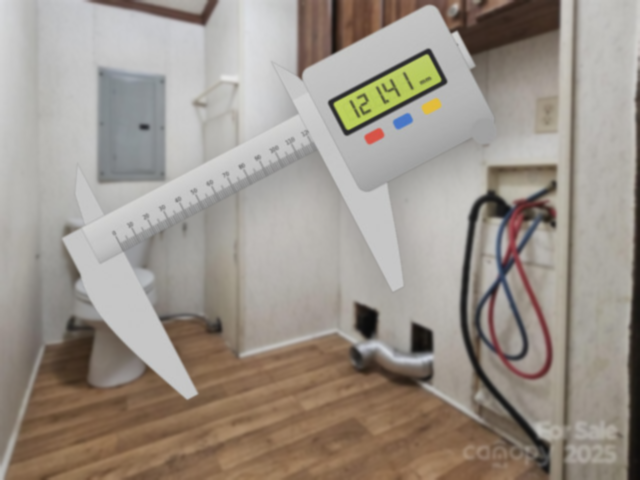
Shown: 121.41 mm
